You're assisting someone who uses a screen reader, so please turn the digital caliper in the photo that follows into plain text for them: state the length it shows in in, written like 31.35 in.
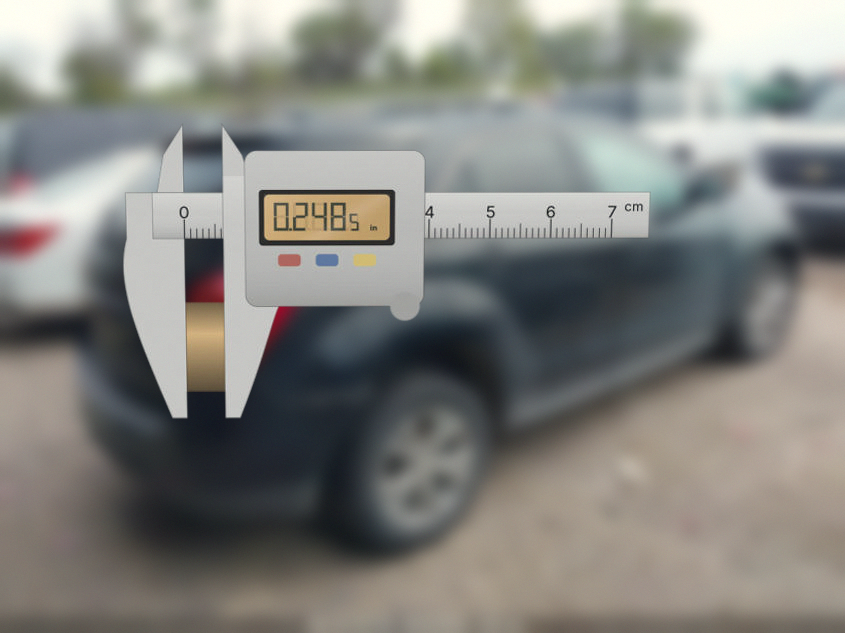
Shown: 0.2485 in
